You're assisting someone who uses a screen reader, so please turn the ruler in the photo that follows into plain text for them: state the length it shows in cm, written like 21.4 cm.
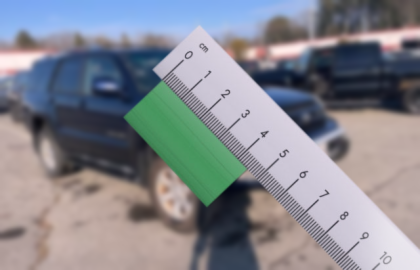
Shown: 4.5 cm
